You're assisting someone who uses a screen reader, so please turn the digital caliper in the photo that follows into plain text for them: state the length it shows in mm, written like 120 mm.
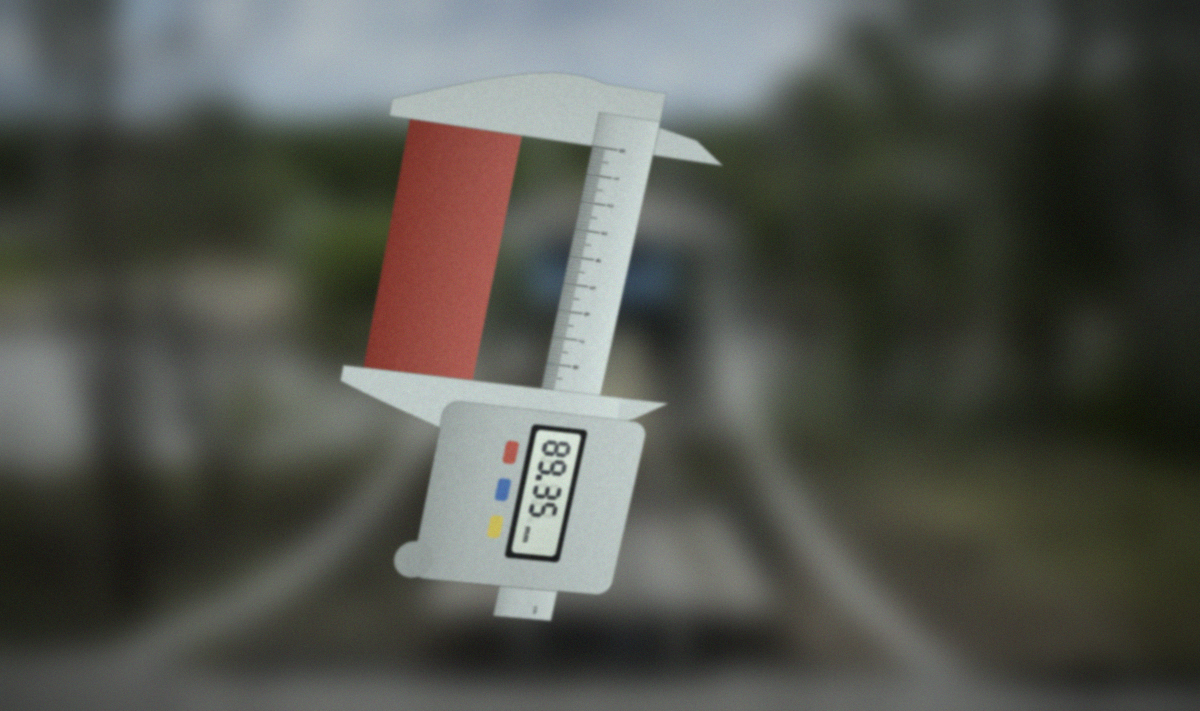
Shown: 89.35 mm
